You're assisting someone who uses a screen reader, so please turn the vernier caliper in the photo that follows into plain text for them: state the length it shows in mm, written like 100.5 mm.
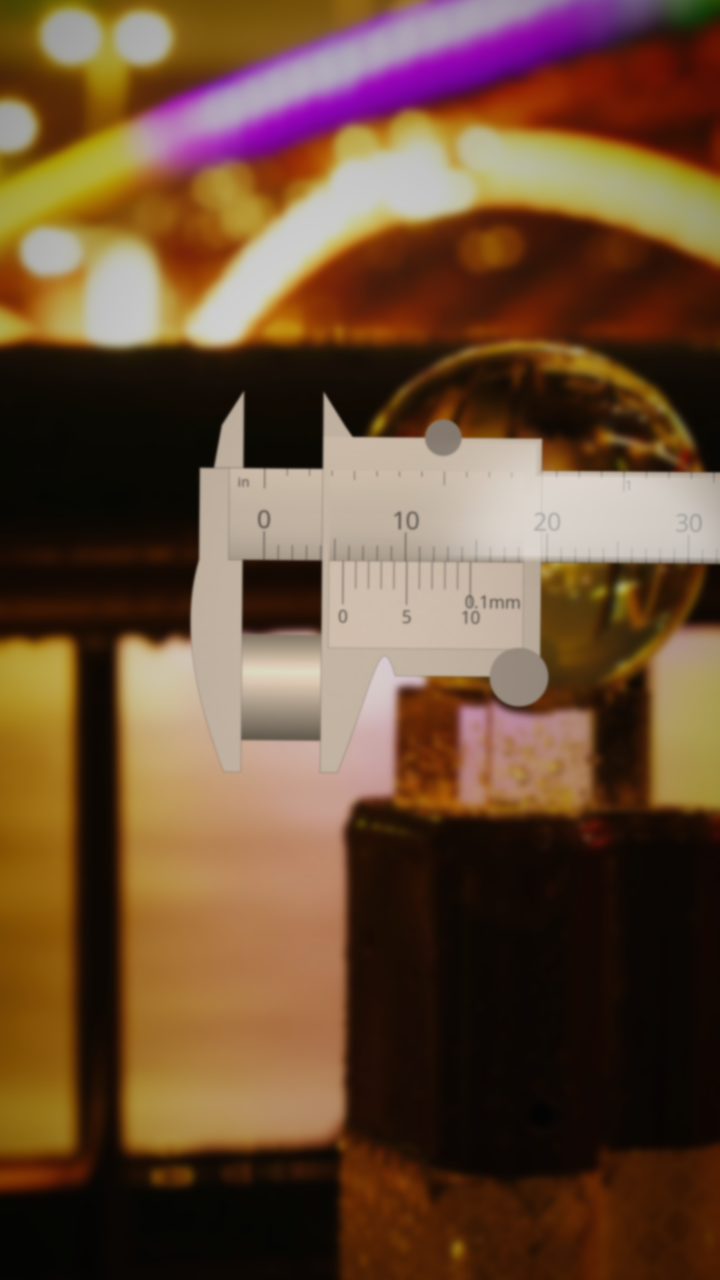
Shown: 5.6 mm
